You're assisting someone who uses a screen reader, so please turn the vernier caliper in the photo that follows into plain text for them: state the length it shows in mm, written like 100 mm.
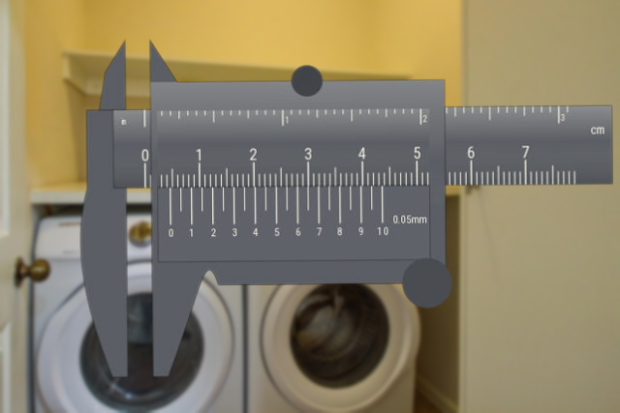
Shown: 4.6 mm
